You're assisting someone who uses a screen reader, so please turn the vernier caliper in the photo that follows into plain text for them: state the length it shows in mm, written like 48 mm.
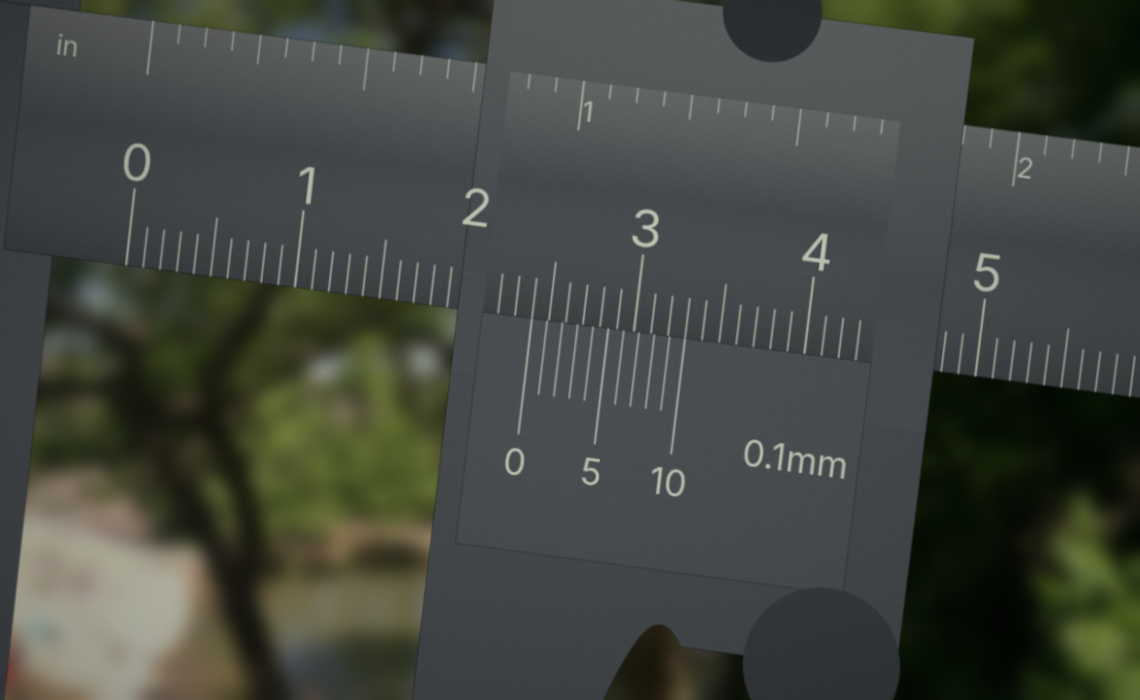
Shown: 24.0 mm
